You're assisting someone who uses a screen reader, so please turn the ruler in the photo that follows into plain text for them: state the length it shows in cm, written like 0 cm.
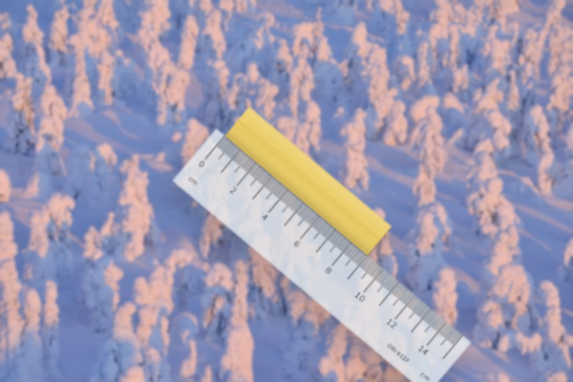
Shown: 9 cm
